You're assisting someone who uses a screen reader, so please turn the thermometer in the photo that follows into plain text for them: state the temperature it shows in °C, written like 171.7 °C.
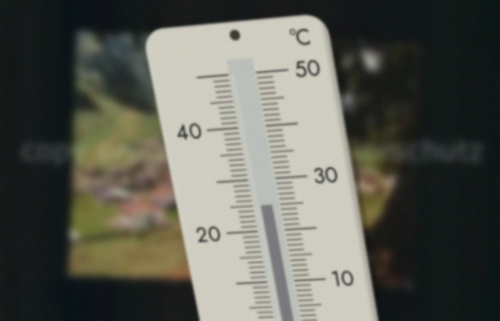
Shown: 25 °C
